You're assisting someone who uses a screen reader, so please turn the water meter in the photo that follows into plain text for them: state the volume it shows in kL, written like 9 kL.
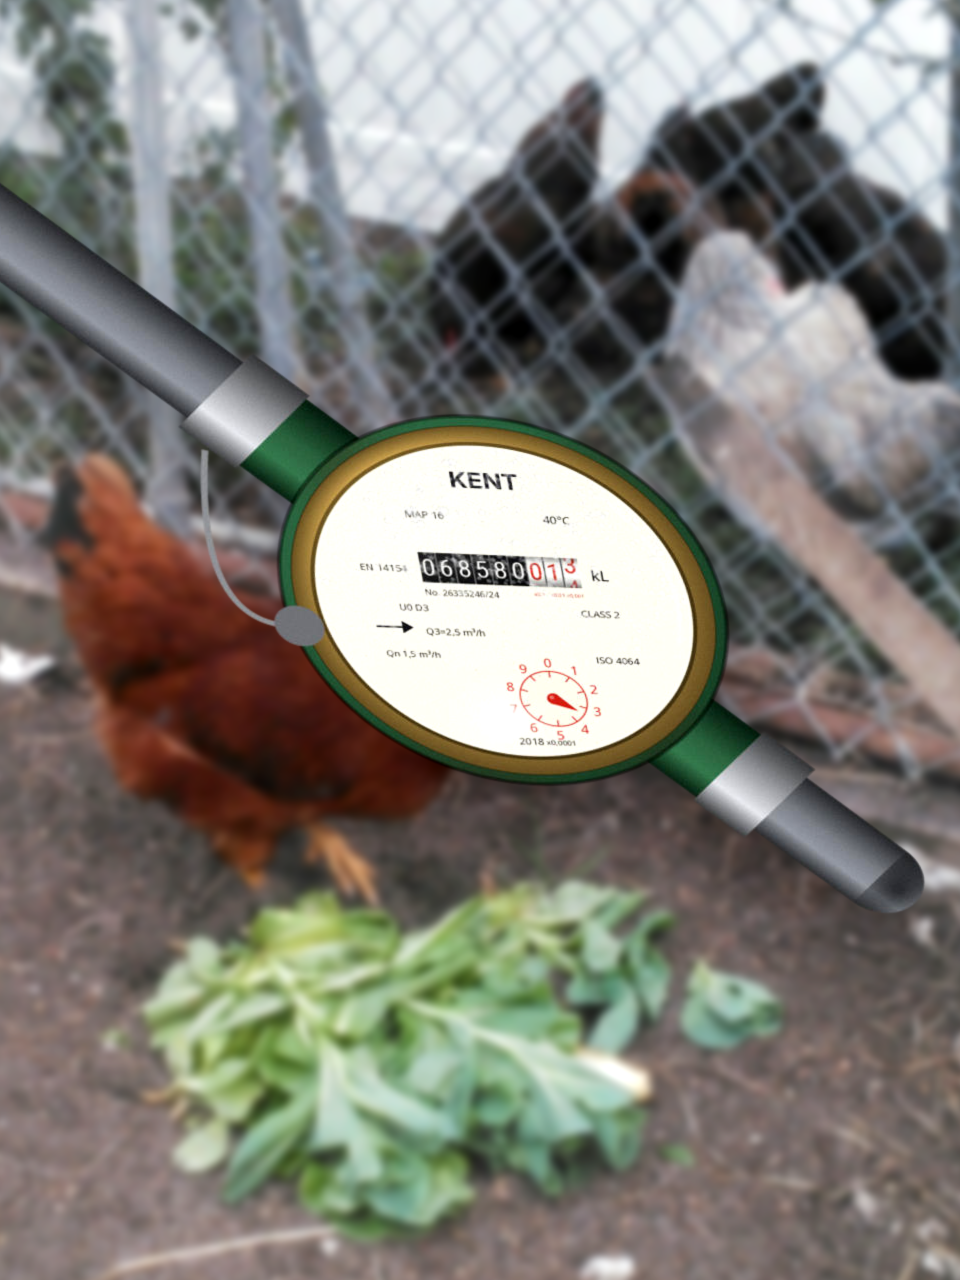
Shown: 68580.0133 kL
